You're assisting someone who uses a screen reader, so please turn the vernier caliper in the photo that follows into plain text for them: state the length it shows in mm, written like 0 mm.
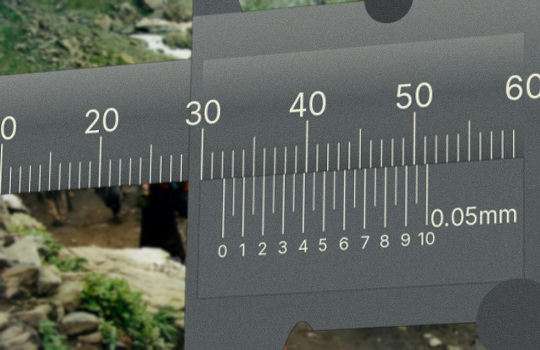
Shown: 32.2 mm
